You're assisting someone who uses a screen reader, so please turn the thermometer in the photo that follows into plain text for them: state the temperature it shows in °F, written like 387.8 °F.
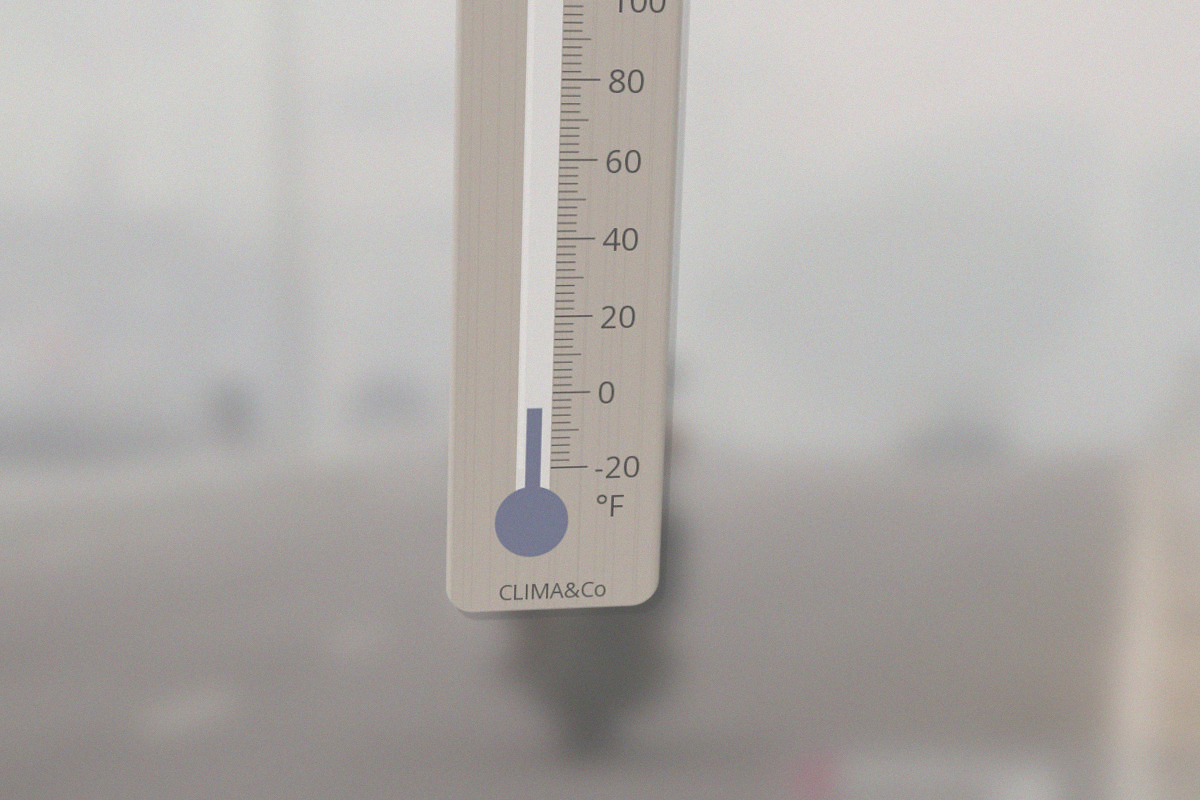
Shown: -4 °F
